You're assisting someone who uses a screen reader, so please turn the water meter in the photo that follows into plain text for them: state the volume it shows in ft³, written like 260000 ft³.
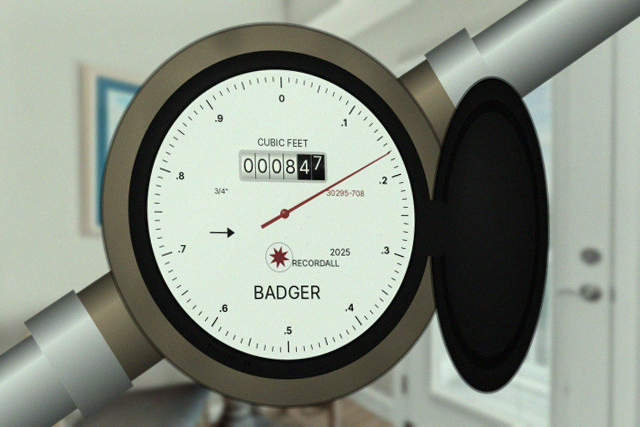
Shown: 847.17 ft³
